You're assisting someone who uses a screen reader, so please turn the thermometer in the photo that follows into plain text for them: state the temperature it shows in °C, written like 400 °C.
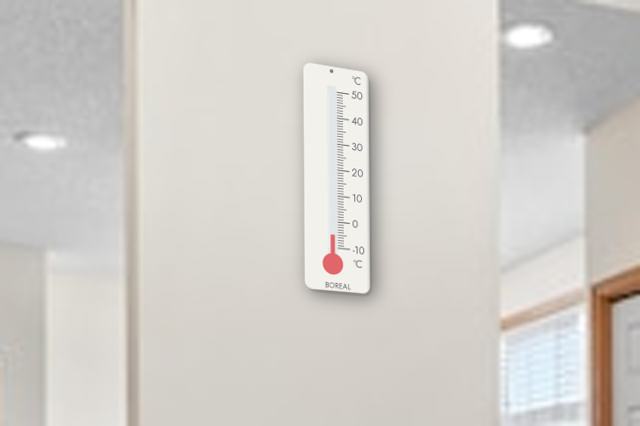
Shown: -5 °C
